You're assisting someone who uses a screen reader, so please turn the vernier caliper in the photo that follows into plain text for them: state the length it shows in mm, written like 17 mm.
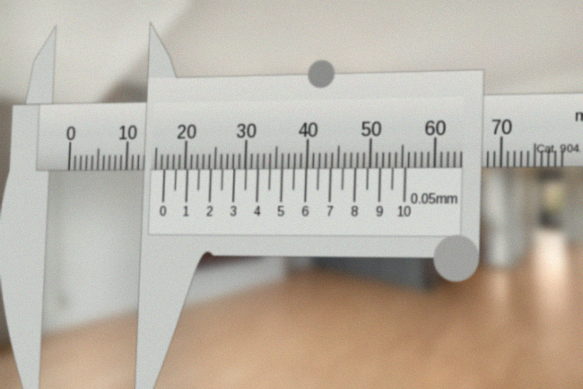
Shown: 16.5 mm
